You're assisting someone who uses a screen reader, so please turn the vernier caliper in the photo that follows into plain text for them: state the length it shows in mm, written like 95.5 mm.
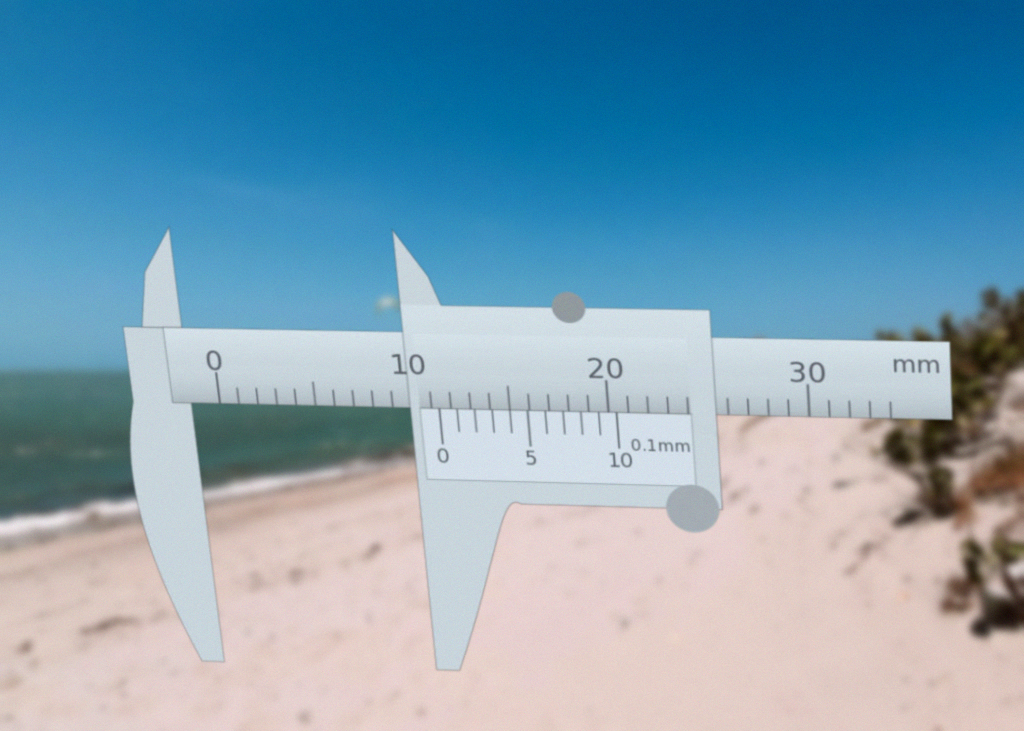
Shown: 11.4 mm
